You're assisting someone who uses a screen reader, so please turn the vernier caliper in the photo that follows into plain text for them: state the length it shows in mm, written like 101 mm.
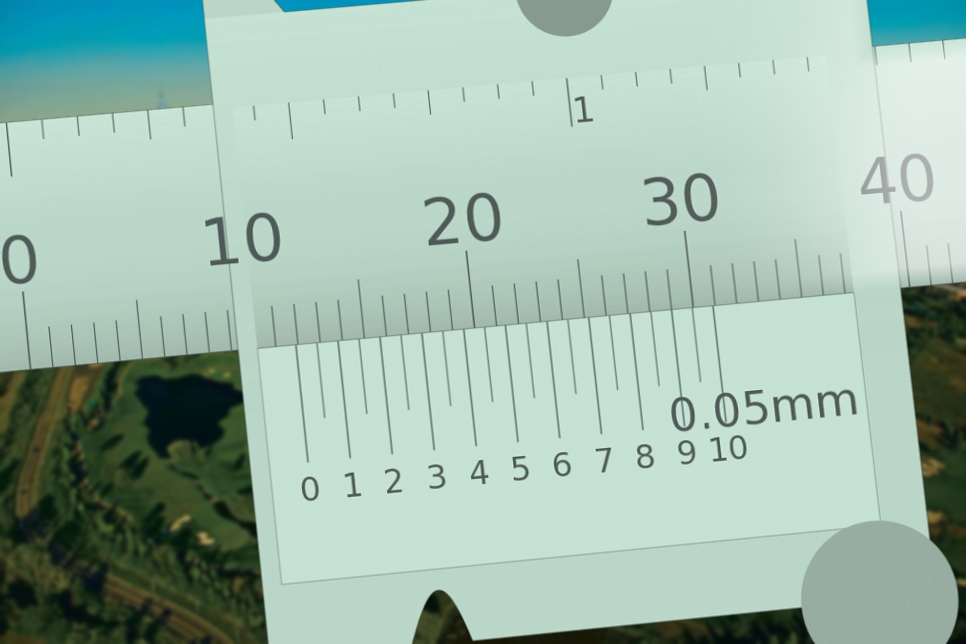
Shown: 11.9 mm
